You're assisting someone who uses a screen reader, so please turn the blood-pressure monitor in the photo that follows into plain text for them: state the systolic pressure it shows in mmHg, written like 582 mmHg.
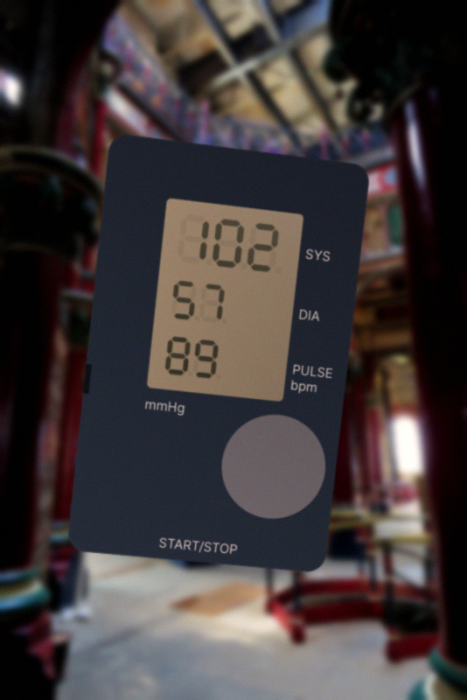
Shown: 102 mmHg
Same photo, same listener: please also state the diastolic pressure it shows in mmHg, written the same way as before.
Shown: 57 mmHg
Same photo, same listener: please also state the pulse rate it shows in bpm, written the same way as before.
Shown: 89 bpm
